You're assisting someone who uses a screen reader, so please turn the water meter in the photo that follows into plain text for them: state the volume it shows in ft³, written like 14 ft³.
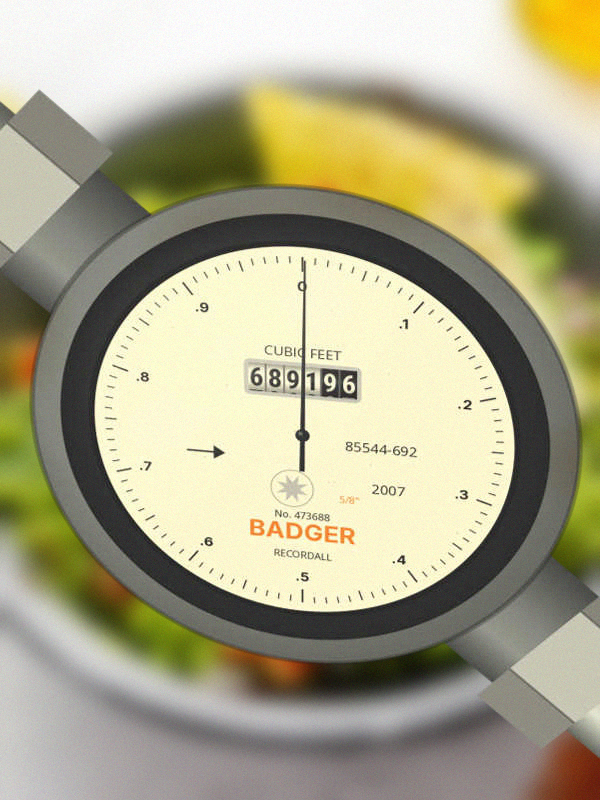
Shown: 689196.00 ft³
